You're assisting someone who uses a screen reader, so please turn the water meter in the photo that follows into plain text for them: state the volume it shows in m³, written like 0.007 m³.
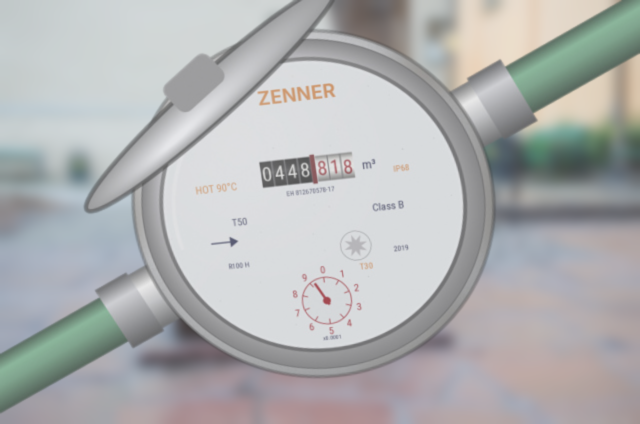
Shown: 448.8179 m³
